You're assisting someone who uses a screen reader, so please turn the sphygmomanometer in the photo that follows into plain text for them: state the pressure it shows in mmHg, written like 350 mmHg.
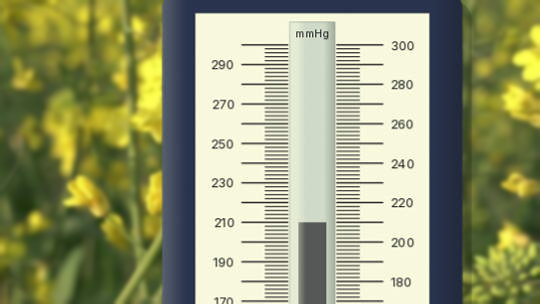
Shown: 210 mmHg
